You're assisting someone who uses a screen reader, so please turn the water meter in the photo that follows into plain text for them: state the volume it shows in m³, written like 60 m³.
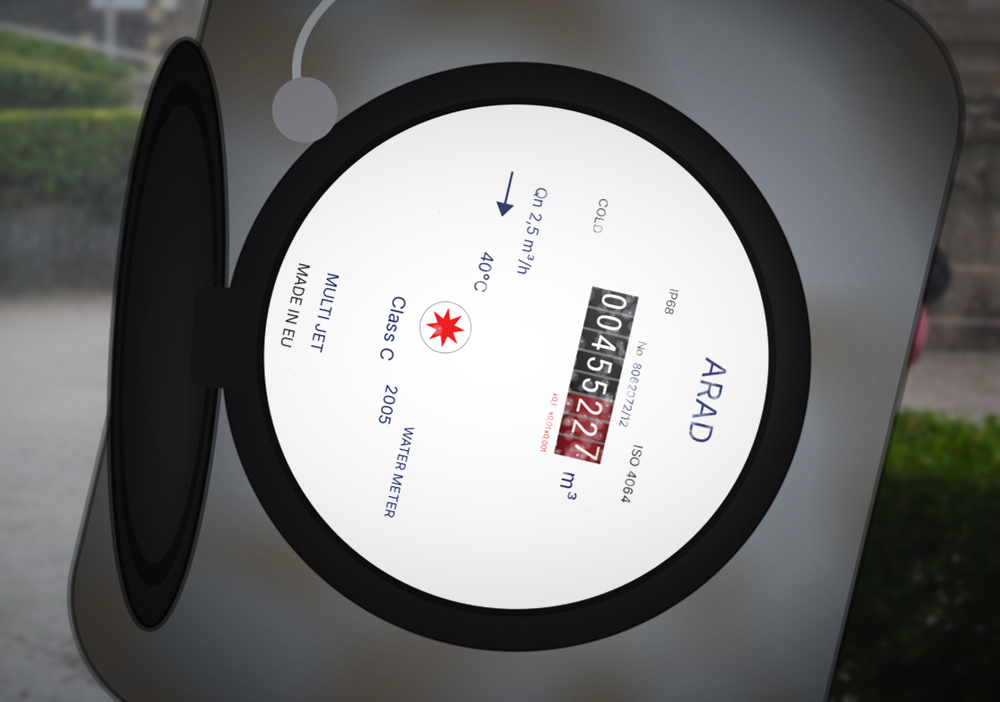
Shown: 455.227 m³
